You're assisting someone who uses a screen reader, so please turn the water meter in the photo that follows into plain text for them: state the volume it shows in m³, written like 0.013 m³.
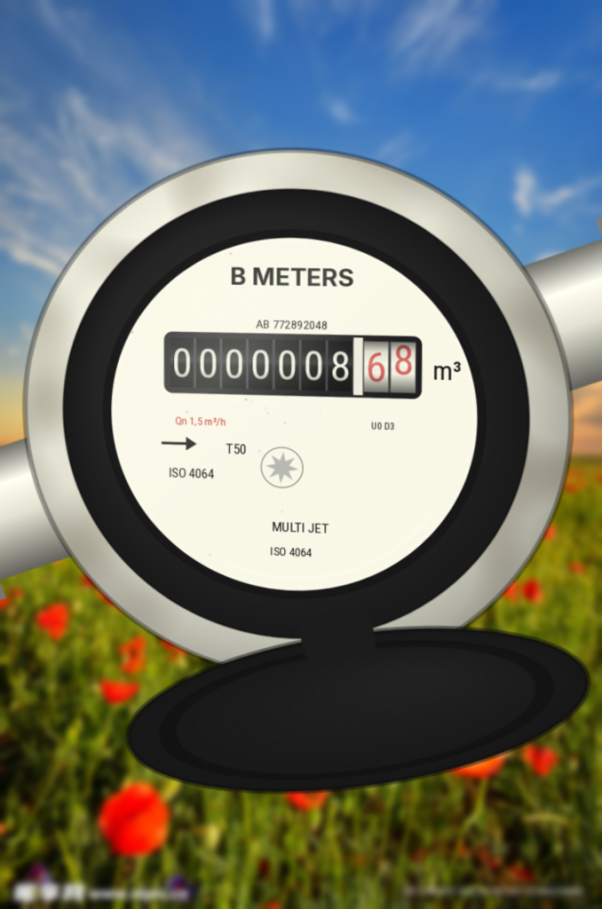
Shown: 8.68 m³
